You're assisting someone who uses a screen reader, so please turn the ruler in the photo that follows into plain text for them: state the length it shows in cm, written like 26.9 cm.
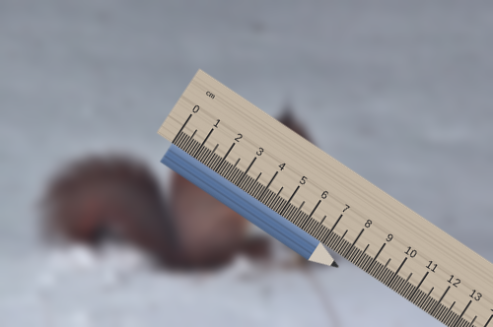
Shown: 8 cm
